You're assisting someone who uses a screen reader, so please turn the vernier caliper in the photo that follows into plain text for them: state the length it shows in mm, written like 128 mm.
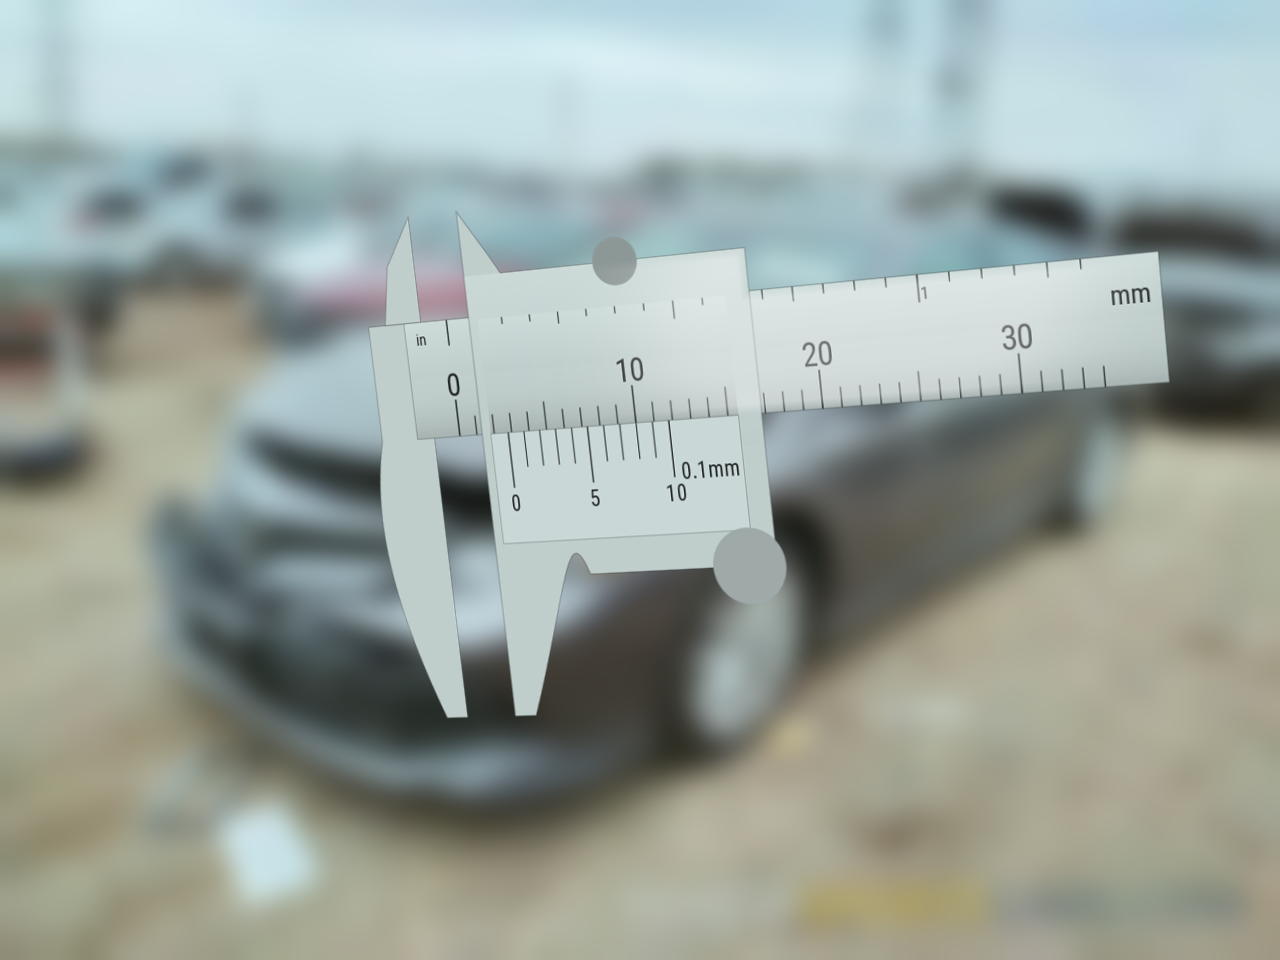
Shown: 2.8 mm
